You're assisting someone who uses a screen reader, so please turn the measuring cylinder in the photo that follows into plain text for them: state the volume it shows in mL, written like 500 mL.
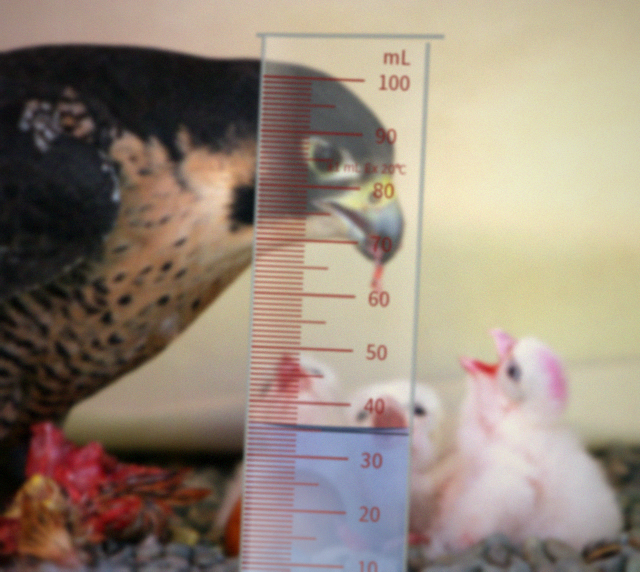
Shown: 35 mL
